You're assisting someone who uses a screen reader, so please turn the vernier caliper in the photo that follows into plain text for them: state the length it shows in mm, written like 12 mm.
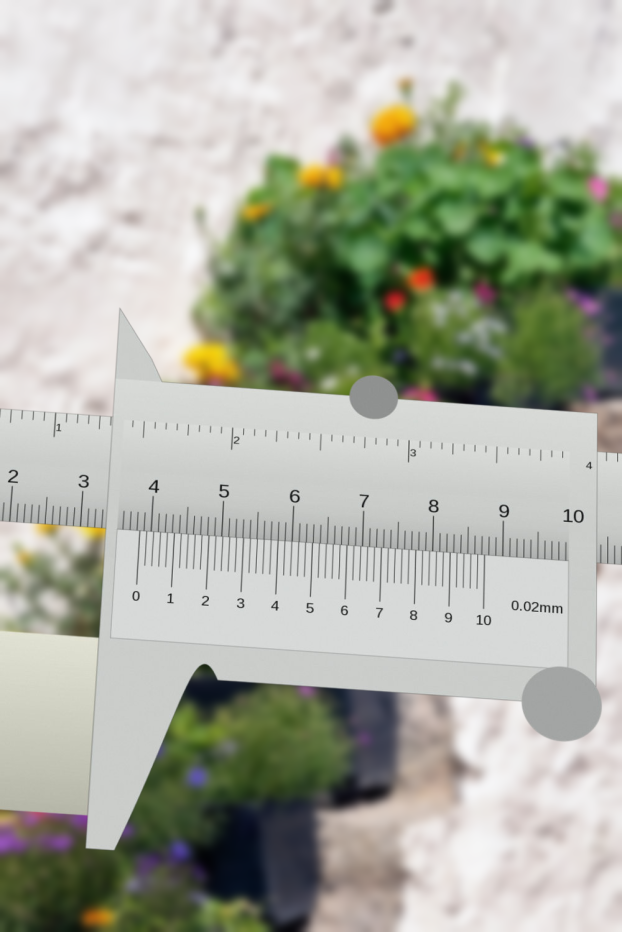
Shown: 38.4 mm
